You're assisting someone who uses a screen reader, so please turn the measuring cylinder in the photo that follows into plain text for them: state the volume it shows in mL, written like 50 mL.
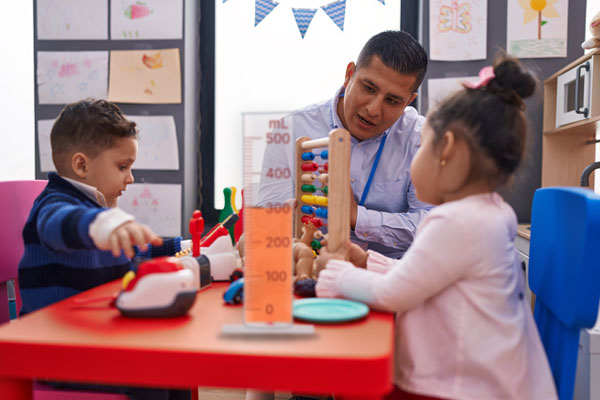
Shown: 300 mL
